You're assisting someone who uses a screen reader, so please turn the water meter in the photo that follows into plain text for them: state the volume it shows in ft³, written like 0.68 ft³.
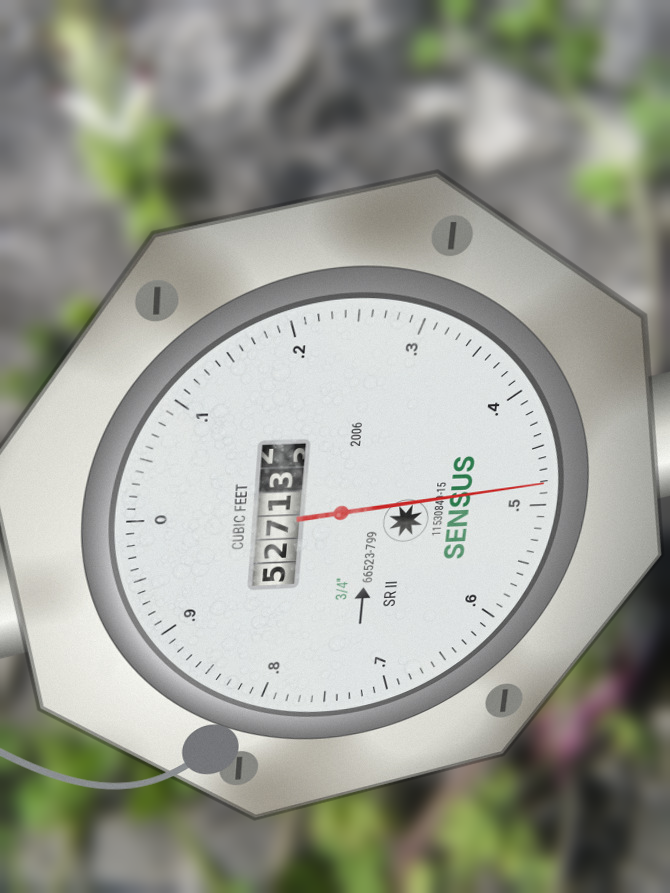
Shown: 527132.48 ft³
